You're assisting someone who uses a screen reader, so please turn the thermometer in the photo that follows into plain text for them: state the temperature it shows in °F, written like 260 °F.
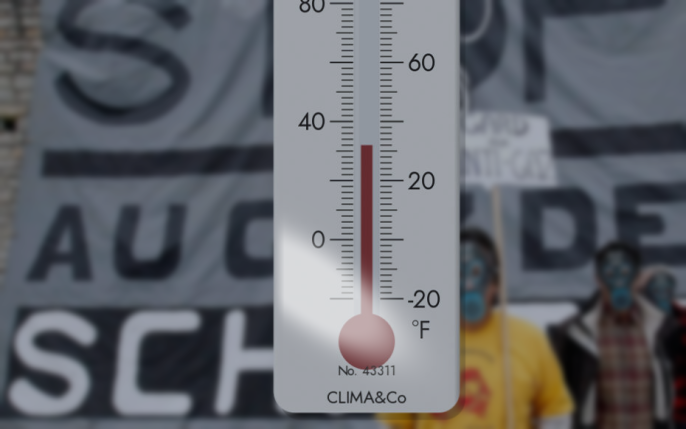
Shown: 32 °F
